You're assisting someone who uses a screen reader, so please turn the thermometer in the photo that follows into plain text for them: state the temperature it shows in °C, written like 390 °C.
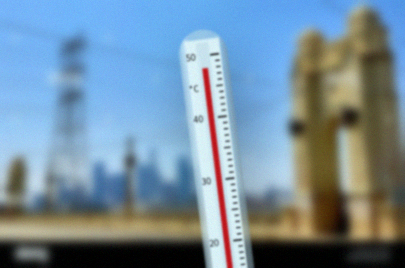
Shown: 48 °C
